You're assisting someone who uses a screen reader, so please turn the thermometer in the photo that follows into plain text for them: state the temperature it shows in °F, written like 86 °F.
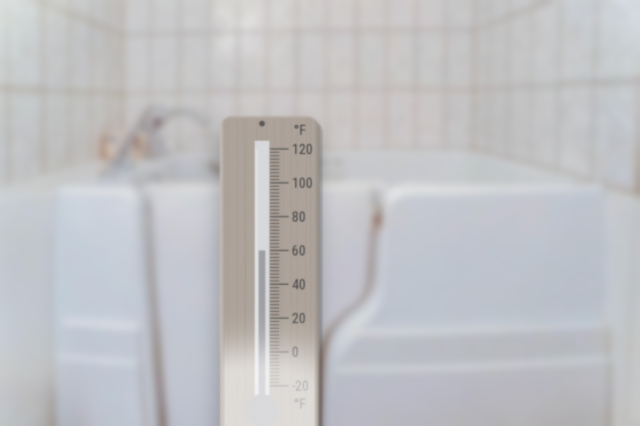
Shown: 60 °F
